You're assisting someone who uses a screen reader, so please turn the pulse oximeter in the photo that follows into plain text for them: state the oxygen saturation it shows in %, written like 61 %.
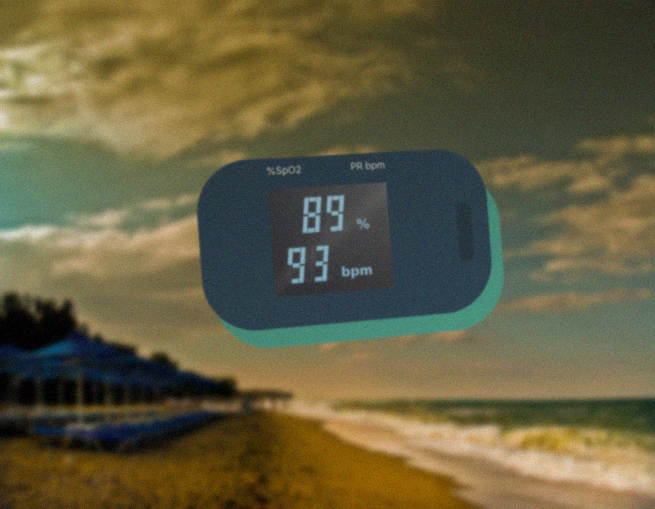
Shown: 89 %
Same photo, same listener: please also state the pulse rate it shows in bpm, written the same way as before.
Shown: 93 bpm
